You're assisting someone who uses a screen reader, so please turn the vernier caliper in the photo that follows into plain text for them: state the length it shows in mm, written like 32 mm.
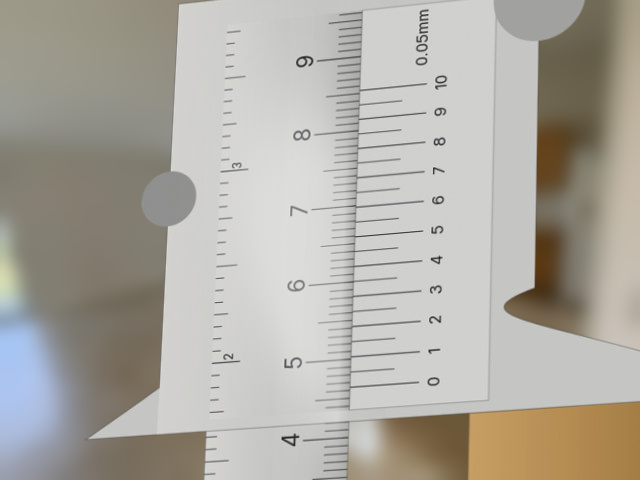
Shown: 46.4 mm
